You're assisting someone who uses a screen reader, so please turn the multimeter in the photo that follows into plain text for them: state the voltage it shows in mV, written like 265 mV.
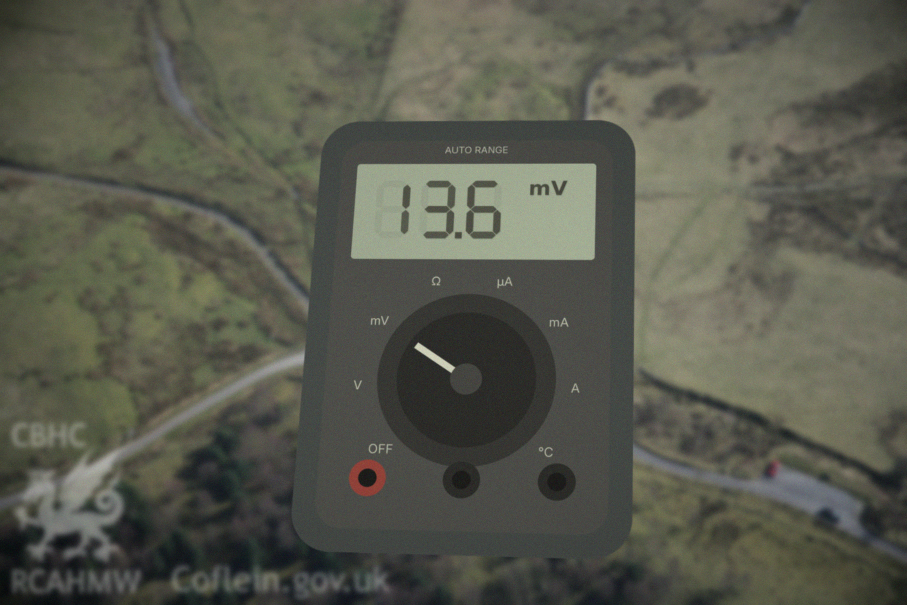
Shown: 13.6 mV
